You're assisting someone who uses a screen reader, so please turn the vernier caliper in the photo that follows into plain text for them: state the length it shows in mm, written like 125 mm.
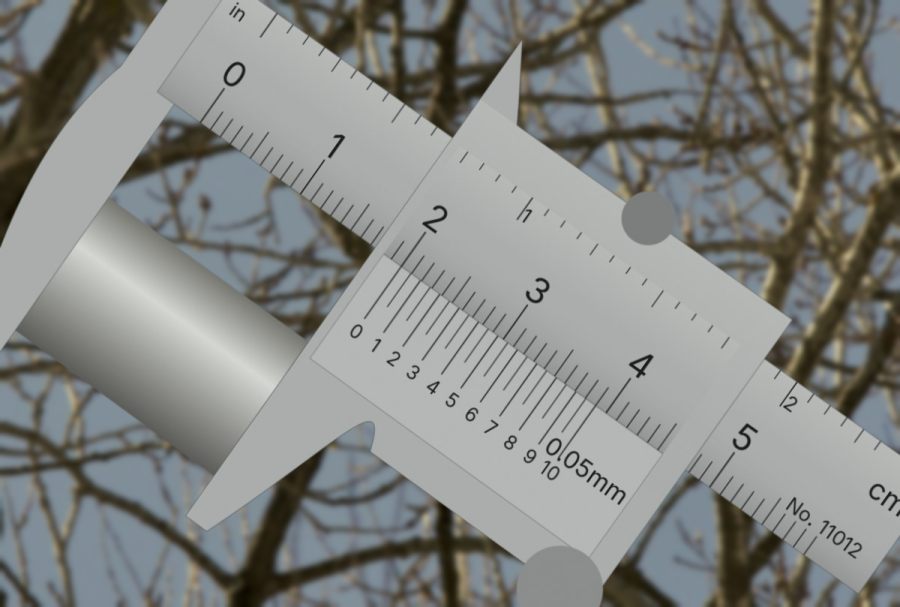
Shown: 20.0 mm
